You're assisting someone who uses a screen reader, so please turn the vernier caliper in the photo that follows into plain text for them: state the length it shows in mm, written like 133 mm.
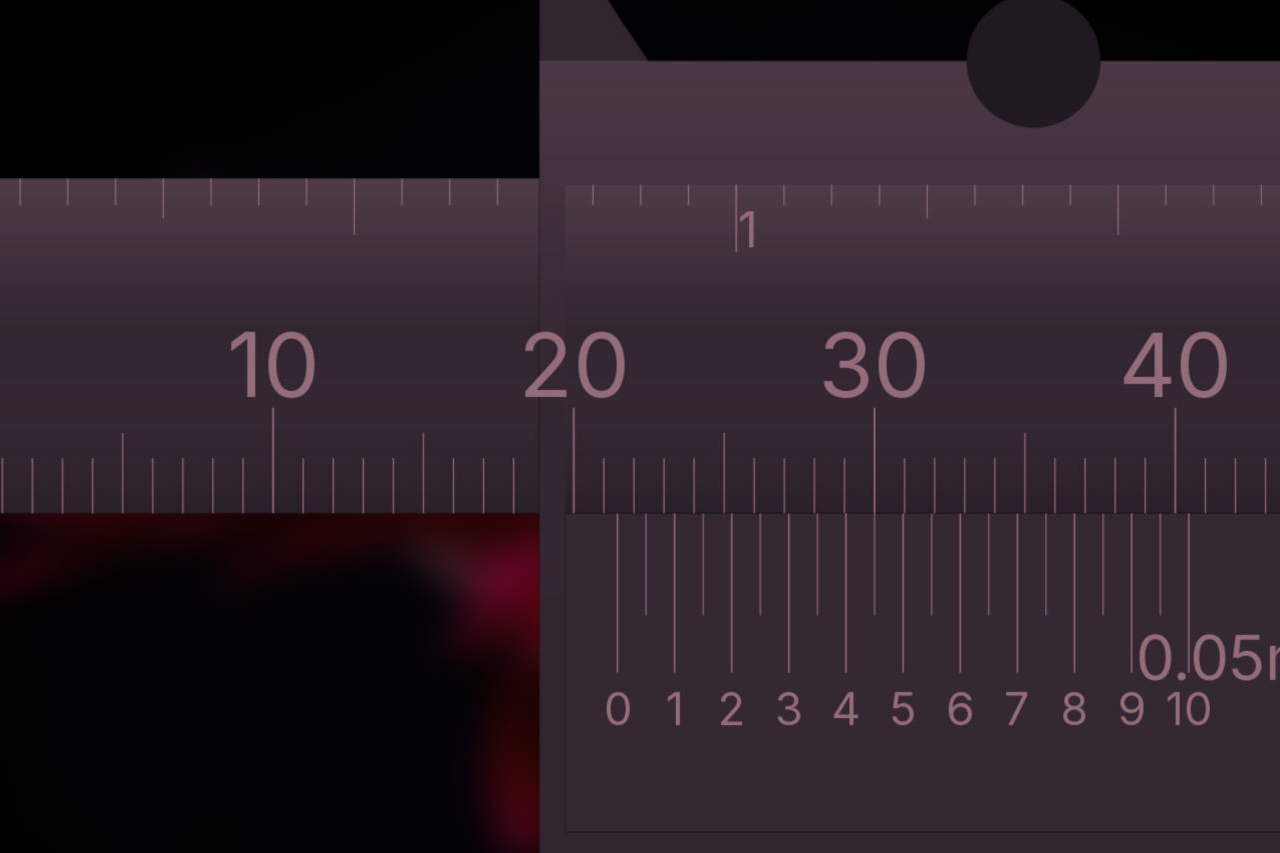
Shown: 21.45 mm
